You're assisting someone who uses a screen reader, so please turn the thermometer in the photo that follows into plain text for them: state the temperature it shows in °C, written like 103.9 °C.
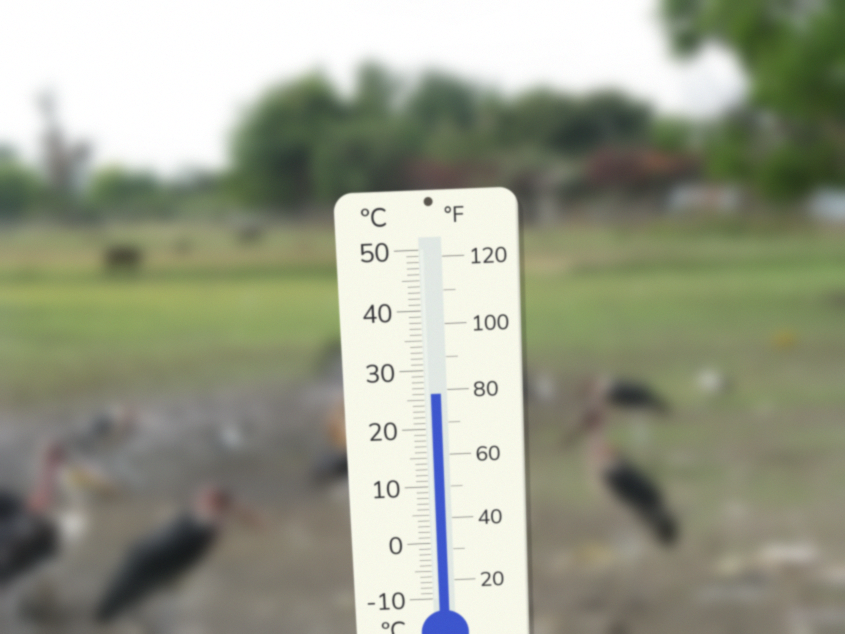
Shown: 26 °C
